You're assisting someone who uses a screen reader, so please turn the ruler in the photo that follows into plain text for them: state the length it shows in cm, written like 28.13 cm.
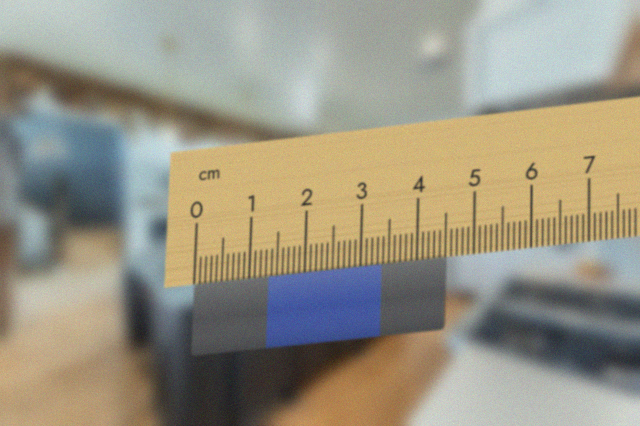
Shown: 4.5 cm
